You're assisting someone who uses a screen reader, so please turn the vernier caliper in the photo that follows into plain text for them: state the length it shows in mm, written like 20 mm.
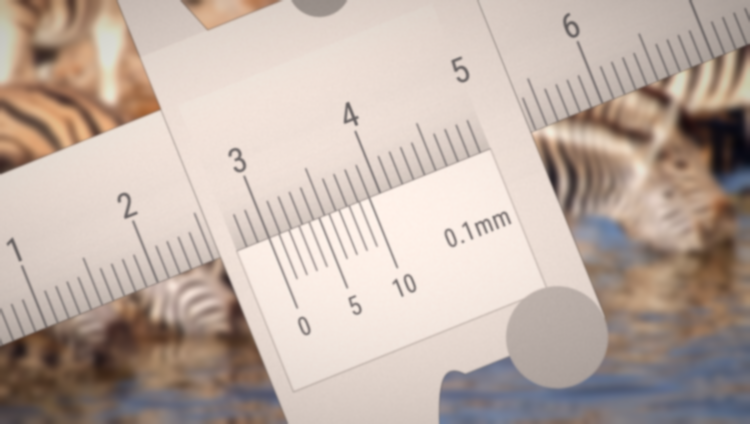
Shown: 30.0 mm
